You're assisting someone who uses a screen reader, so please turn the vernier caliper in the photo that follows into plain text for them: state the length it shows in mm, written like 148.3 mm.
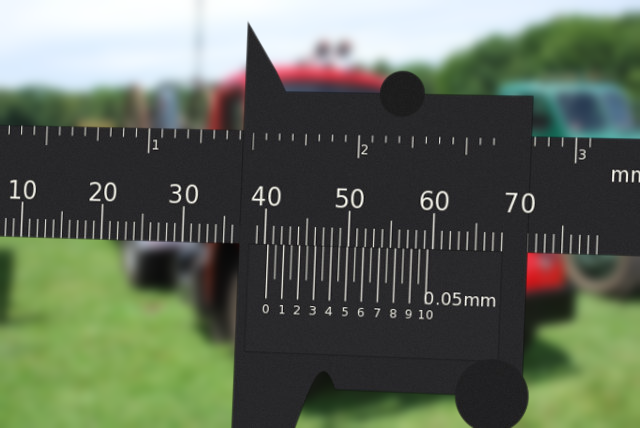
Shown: 40.4 mm
